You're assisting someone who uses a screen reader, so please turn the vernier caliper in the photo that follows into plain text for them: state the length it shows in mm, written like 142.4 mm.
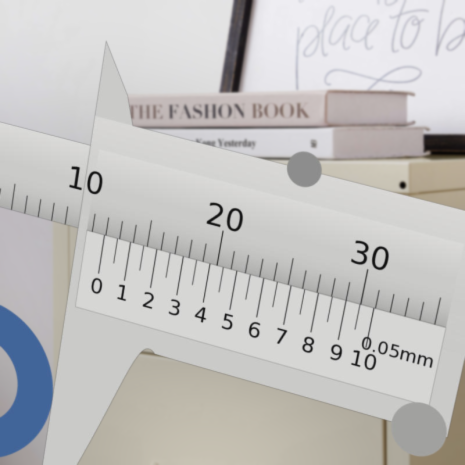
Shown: 11.9 mm
